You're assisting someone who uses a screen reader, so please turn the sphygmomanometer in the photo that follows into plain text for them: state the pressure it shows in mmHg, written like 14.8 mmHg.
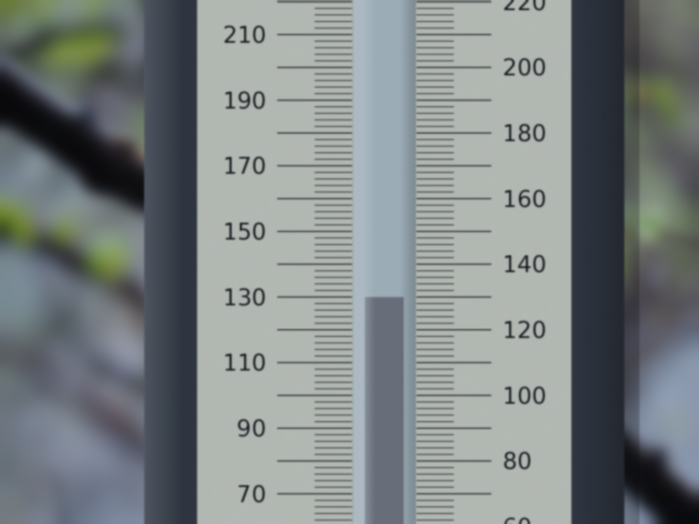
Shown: 130 mmHg
